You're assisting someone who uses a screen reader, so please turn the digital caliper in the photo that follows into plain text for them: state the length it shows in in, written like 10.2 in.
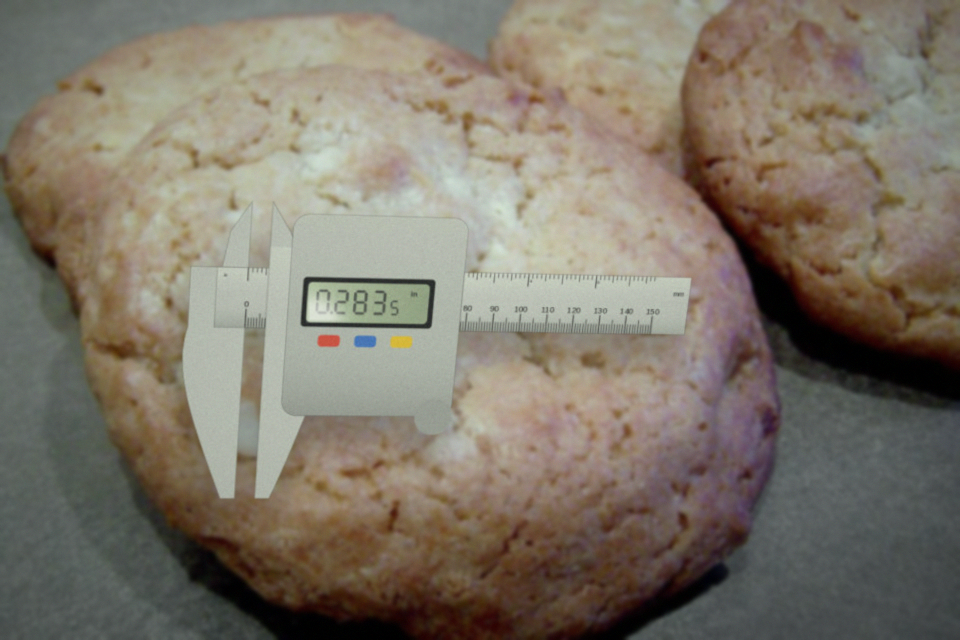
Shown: 0.2835 in
